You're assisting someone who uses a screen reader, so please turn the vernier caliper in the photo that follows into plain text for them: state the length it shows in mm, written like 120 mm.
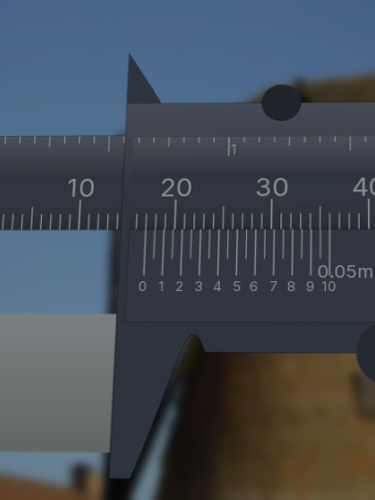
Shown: 17.0 mm
